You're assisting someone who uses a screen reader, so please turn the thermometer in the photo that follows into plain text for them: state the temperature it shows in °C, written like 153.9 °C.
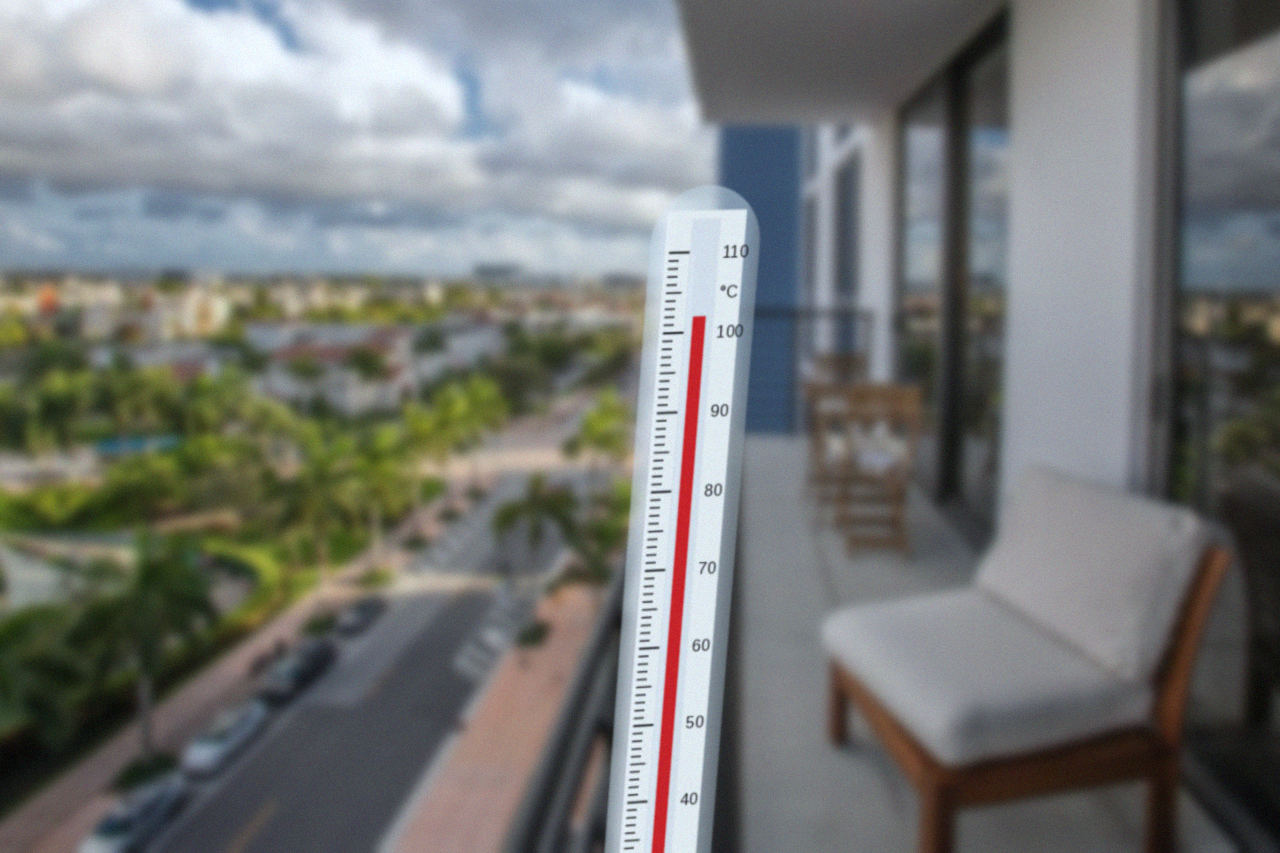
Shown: 102 °C
